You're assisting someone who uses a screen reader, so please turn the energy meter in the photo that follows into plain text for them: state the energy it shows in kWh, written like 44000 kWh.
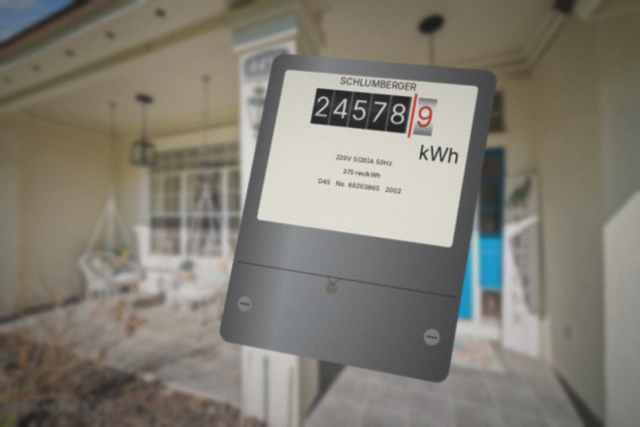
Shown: 24578.9 kWh
